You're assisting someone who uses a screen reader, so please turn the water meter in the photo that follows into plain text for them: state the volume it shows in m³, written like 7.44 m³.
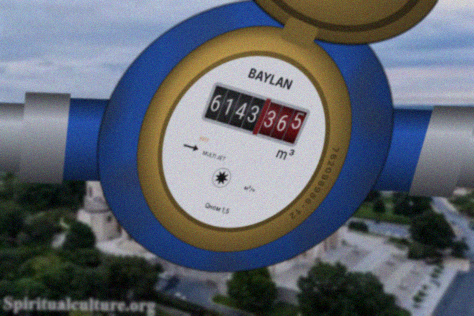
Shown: 6143.365 m³
